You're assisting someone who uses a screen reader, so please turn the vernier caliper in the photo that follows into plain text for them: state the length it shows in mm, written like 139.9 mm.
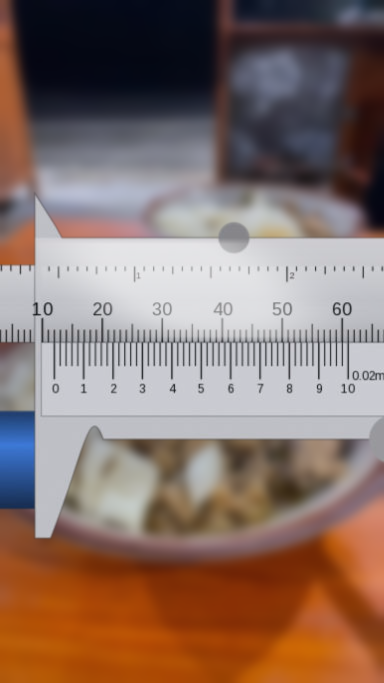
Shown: 12.0 mm
